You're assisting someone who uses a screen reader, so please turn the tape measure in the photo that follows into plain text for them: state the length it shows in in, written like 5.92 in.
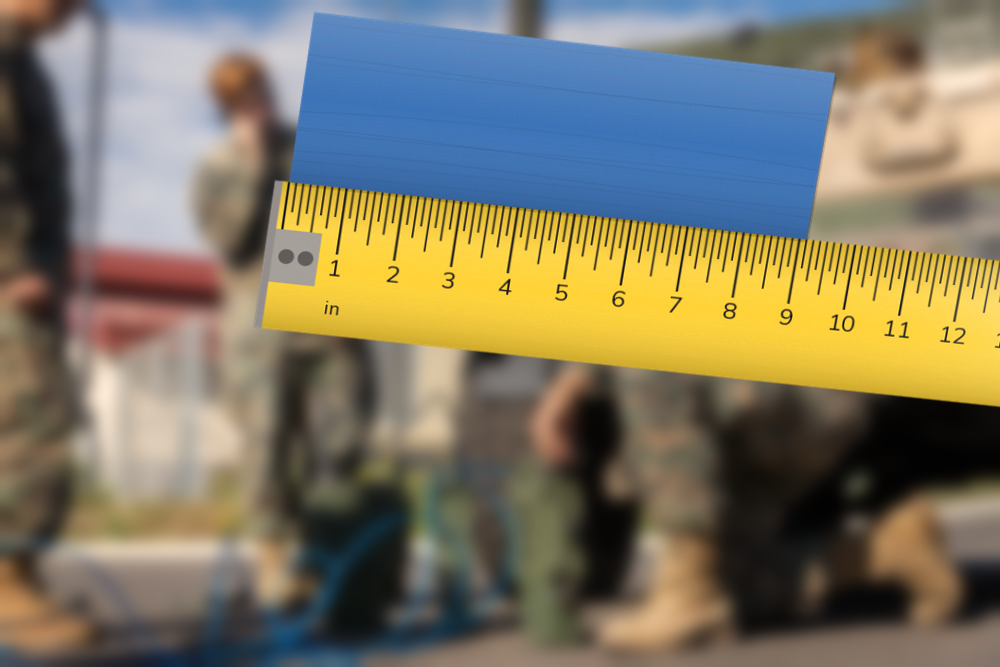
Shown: 9.125 in
